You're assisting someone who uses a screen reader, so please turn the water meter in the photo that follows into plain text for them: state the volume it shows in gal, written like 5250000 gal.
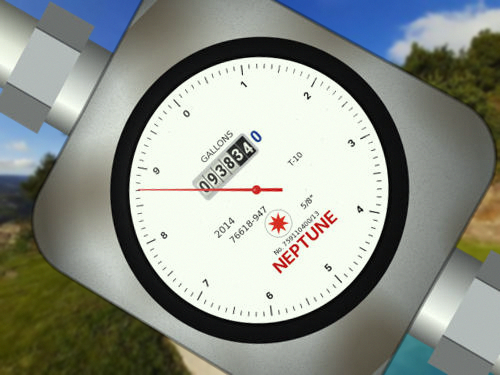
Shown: 938338.7 gal
